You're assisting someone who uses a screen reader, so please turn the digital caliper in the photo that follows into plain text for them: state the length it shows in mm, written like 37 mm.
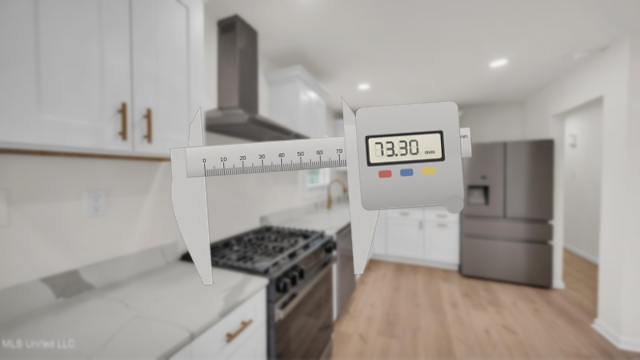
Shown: 73.30 mm
